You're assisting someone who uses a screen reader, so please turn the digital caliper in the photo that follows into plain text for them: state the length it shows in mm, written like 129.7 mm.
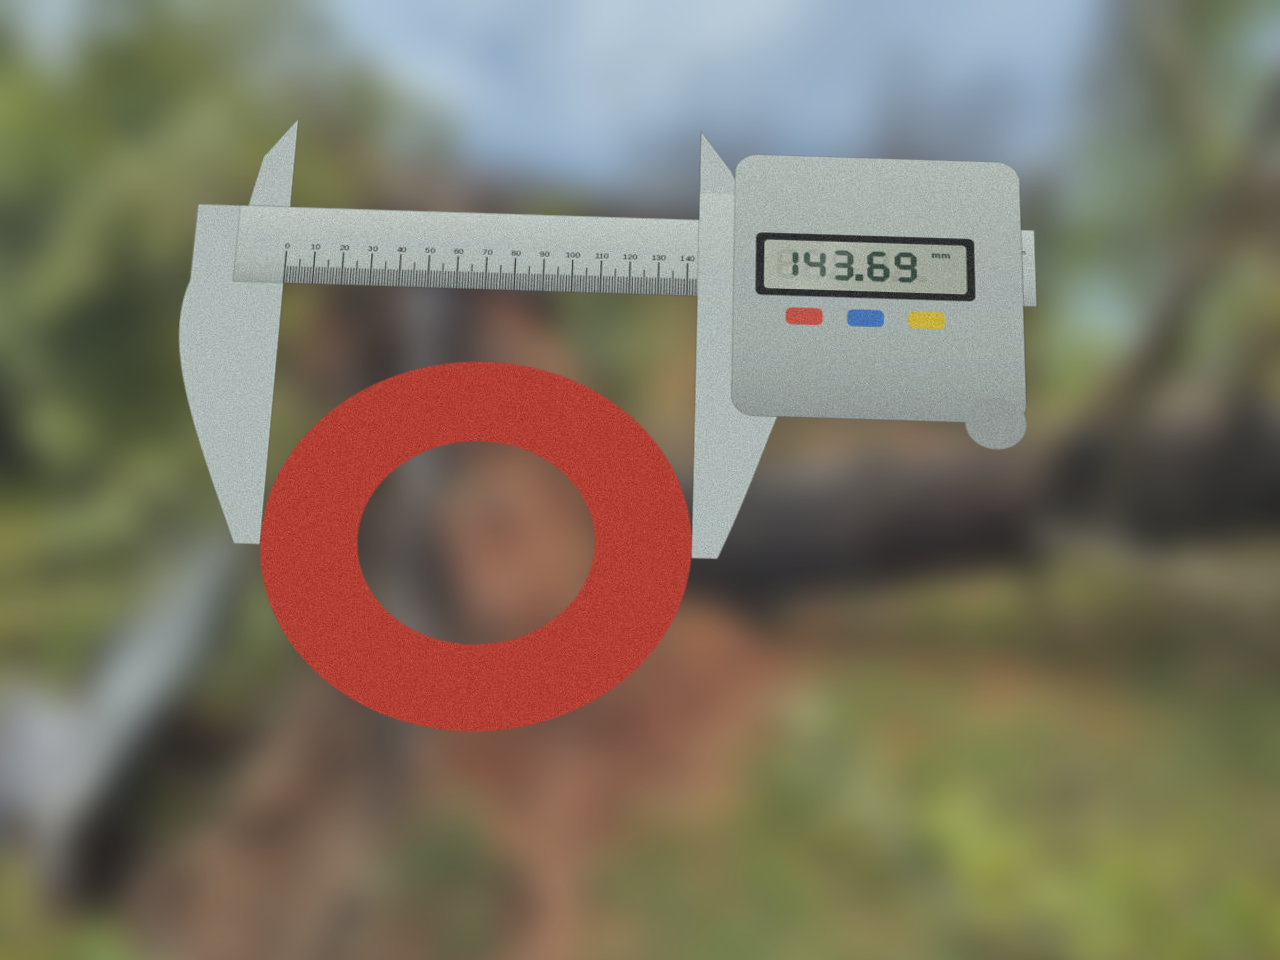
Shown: 143.69 mm
